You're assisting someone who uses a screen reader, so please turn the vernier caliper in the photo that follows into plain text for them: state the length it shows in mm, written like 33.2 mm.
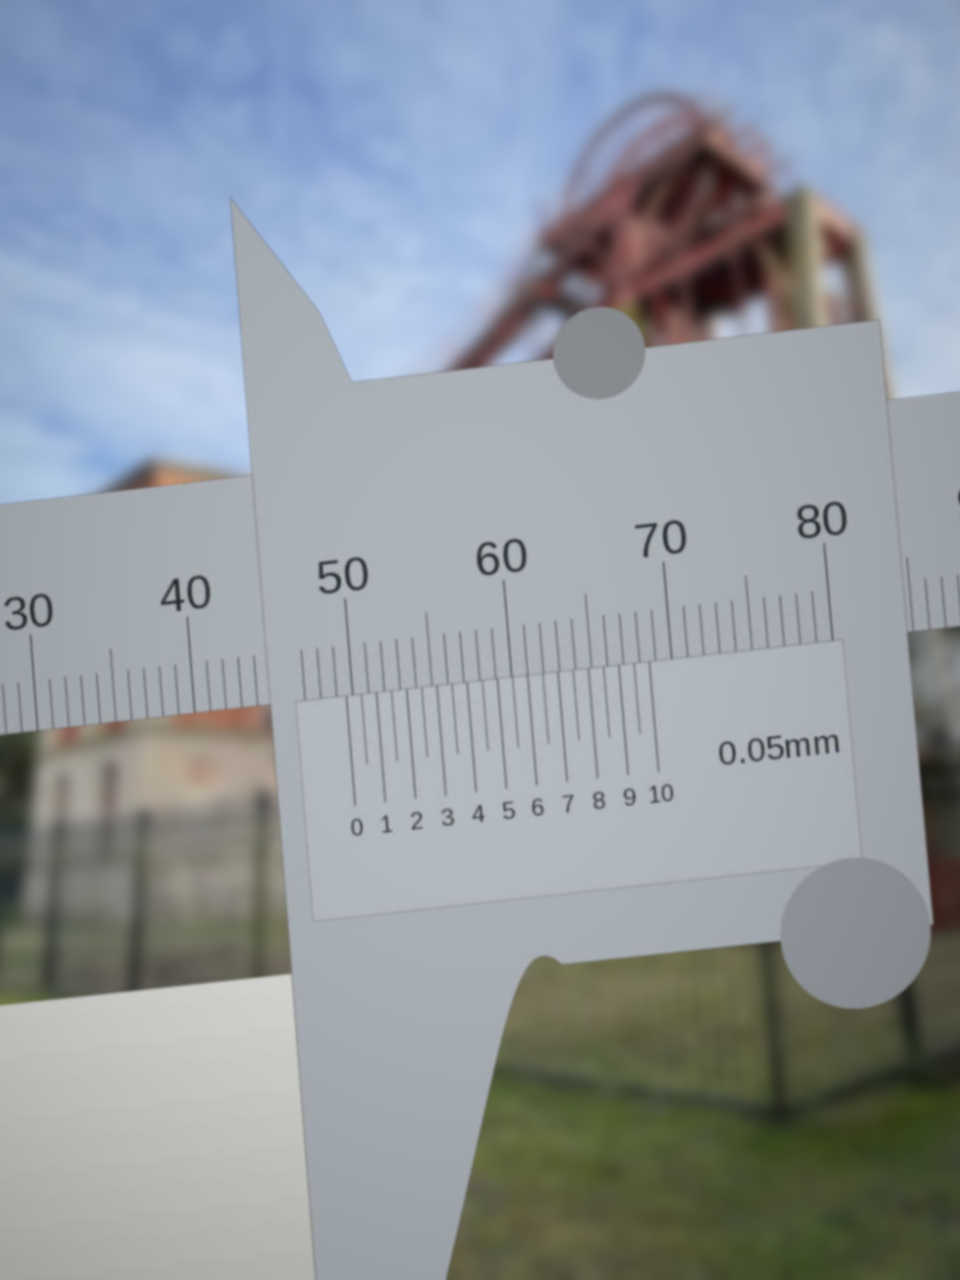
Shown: 49.6 mm
